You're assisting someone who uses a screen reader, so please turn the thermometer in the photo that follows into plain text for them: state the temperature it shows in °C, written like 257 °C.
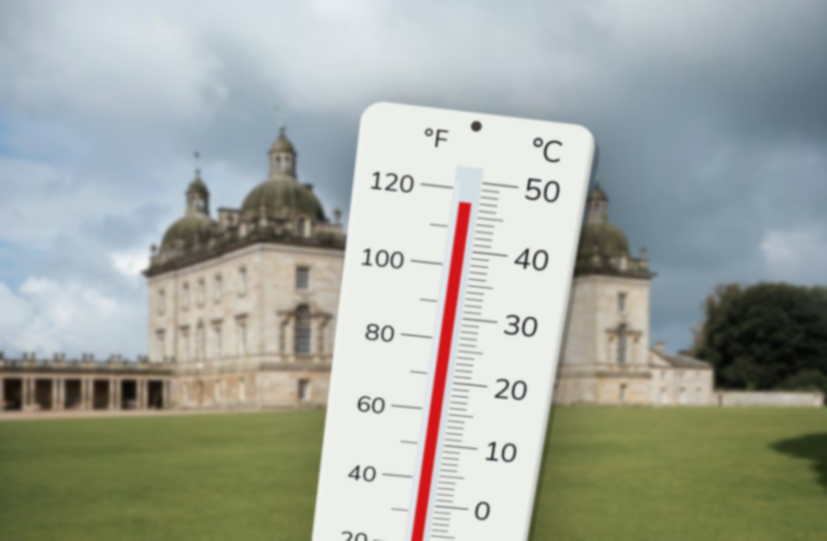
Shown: 47 °C
